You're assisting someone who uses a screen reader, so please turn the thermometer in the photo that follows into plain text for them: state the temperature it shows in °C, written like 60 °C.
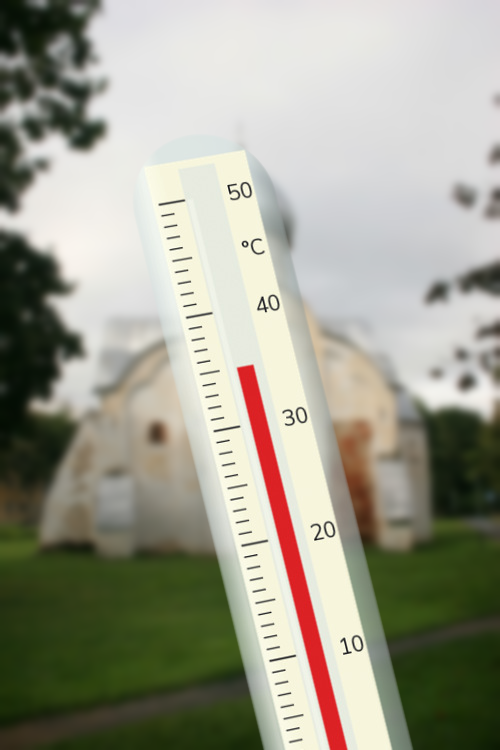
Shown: 35 °C
